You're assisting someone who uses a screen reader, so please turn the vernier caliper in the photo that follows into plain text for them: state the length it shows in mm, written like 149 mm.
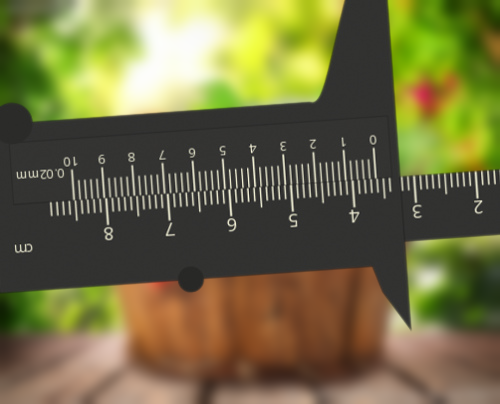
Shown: 36.2 mm
